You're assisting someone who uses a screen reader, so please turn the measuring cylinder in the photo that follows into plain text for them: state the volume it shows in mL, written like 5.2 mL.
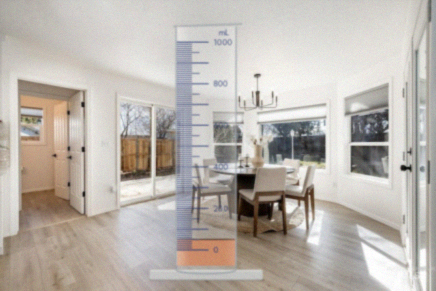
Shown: 50 mL
